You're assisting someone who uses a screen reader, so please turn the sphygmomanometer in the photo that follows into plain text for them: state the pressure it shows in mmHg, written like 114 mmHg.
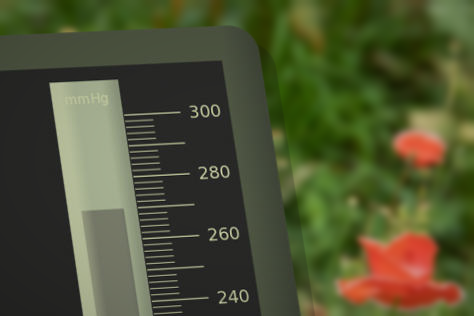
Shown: 270 mmHg
